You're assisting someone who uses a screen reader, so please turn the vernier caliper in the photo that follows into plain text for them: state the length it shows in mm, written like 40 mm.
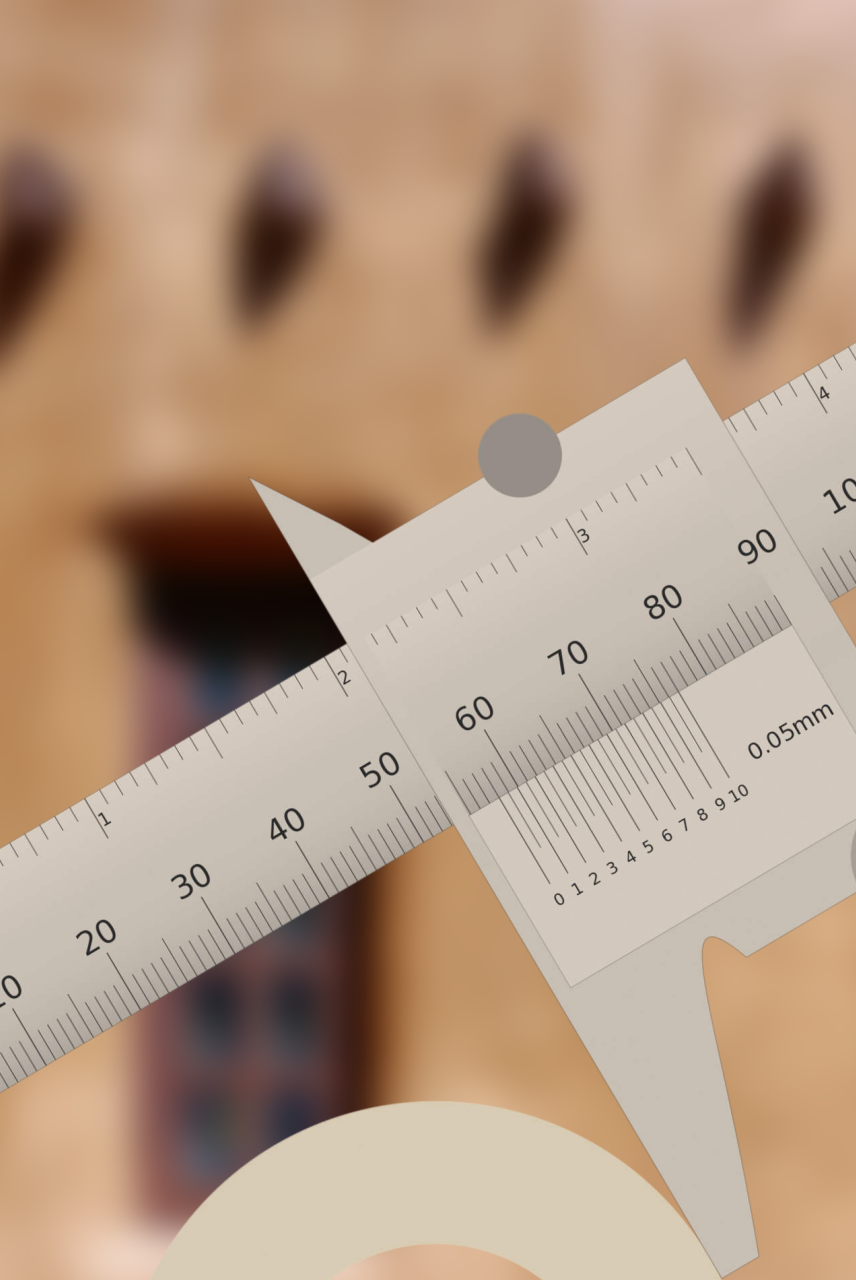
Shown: 58.0 mm
